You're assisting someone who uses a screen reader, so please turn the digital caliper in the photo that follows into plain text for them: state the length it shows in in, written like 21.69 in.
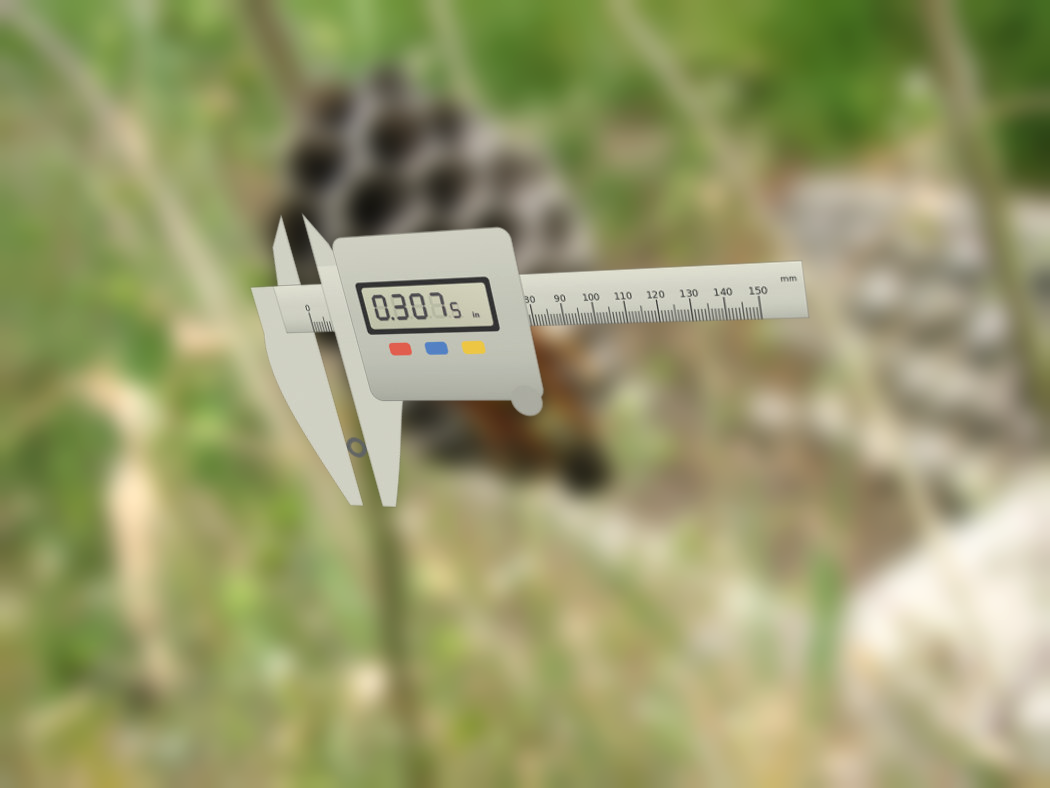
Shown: 0.3075 in
